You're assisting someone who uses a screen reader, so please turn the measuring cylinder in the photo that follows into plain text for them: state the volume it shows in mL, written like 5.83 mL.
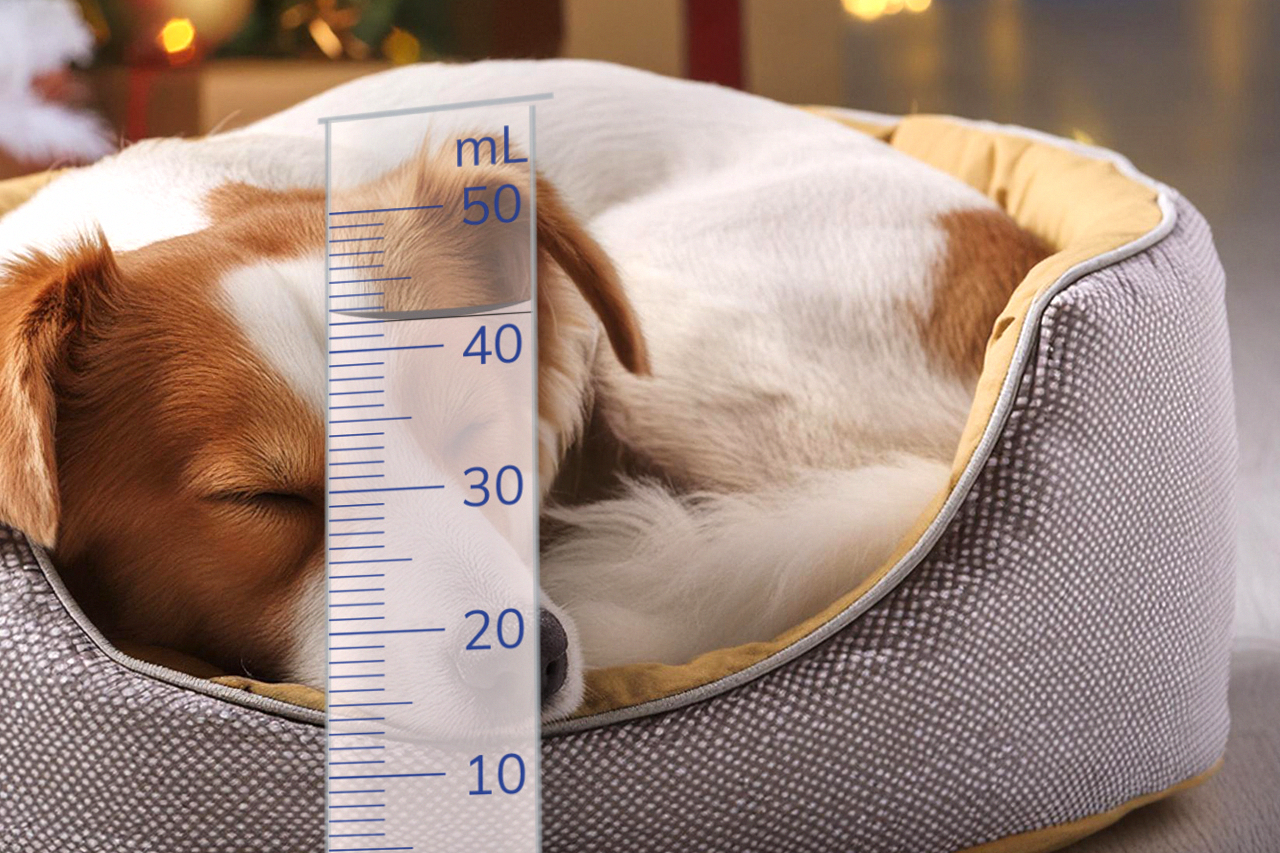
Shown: 42 mL
